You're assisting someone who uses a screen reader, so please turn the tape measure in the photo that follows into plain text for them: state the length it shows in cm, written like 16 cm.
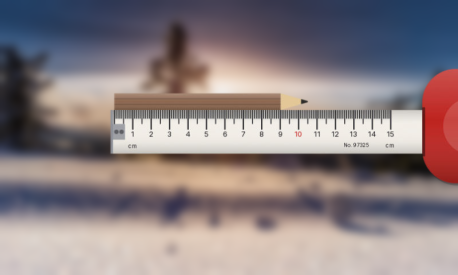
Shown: 10.5 cm
